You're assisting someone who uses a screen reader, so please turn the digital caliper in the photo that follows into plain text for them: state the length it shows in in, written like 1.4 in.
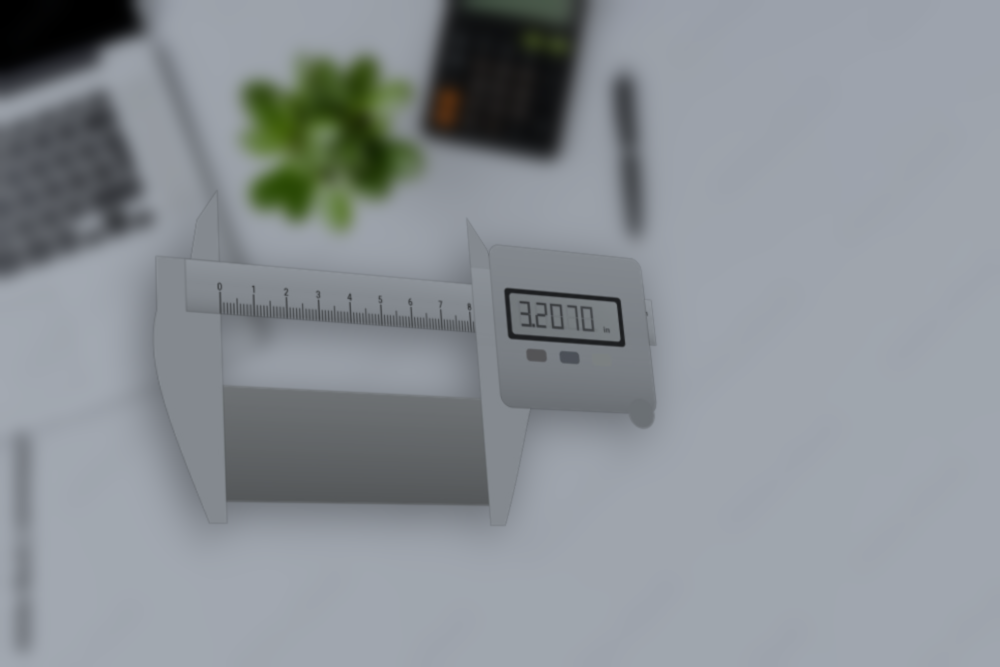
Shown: 3.2070 in
